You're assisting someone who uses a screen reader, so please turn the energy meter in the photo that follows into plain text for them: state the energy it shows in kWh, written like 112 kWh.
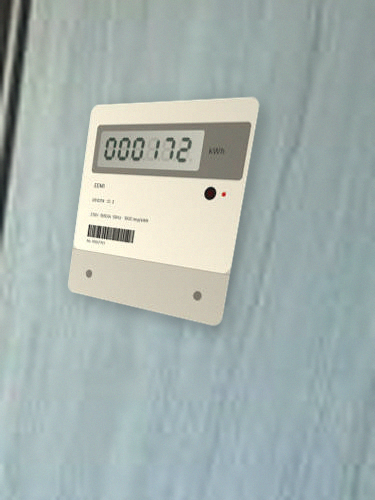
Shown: 172 kWh
